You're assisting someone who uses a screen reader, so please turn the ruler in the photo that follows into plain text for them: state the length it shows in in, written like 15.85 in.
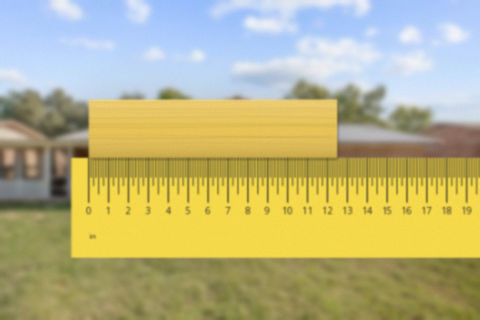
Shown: 12.5 in
